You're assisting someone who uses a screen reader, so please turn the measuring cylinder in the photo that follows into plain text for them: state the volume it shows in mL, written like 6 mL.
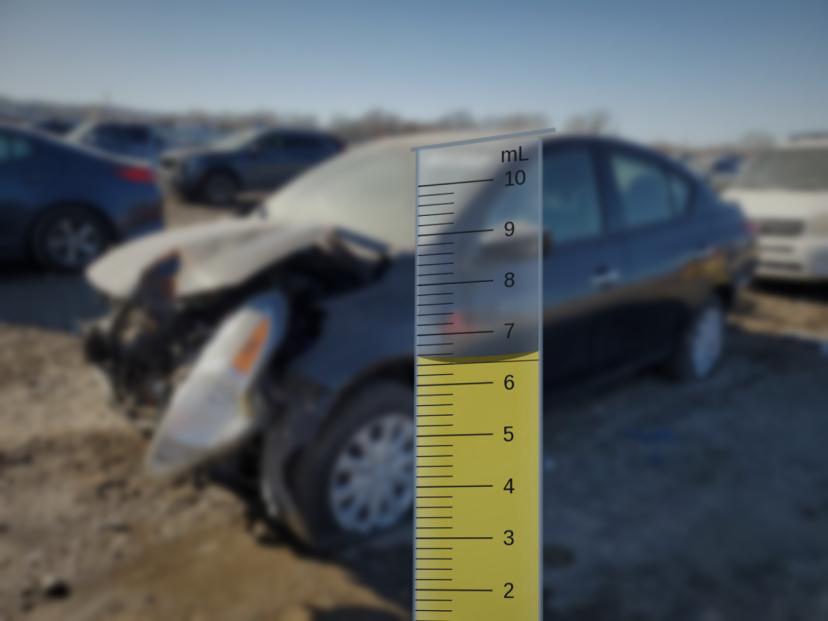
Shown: 6.4 mL
